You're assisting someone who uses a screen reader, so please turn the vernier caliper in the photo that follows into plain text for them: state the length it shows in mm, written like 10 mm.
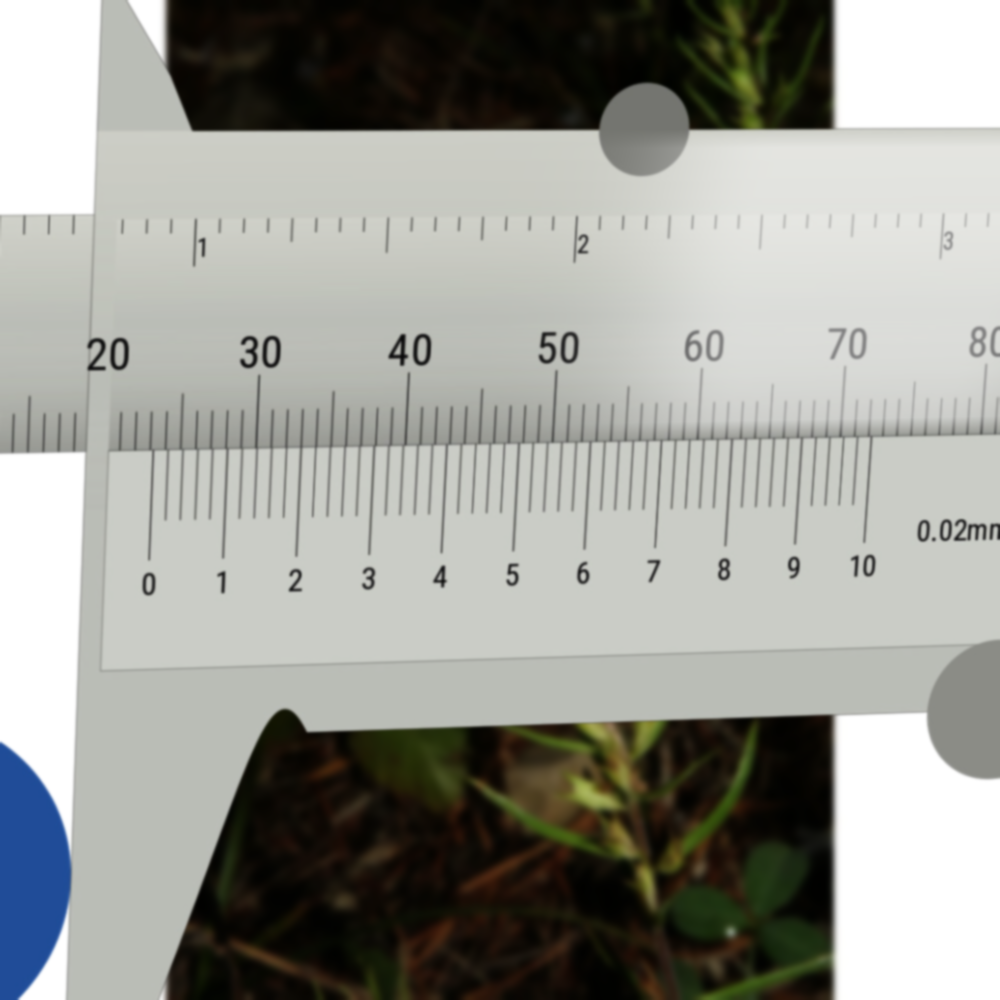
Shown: 23.2 mm
